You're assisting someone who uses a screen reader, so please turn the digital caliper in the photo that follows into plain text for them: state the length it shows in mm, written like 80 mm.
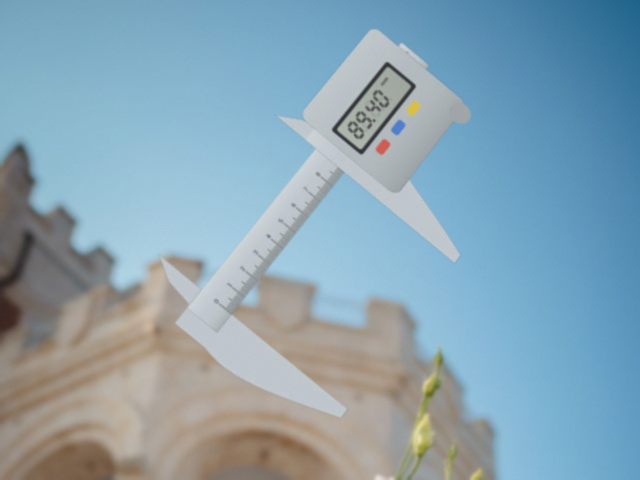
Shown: 89.40 mm
